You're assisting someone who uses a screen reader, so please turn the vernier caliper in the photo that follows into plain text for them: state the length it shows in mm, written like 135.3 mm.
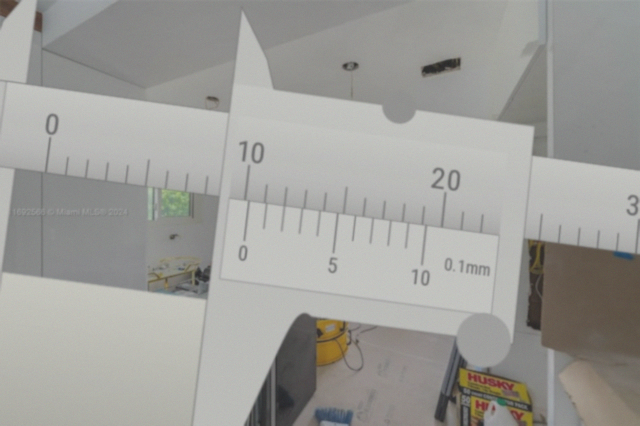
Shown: 10.2 mm
